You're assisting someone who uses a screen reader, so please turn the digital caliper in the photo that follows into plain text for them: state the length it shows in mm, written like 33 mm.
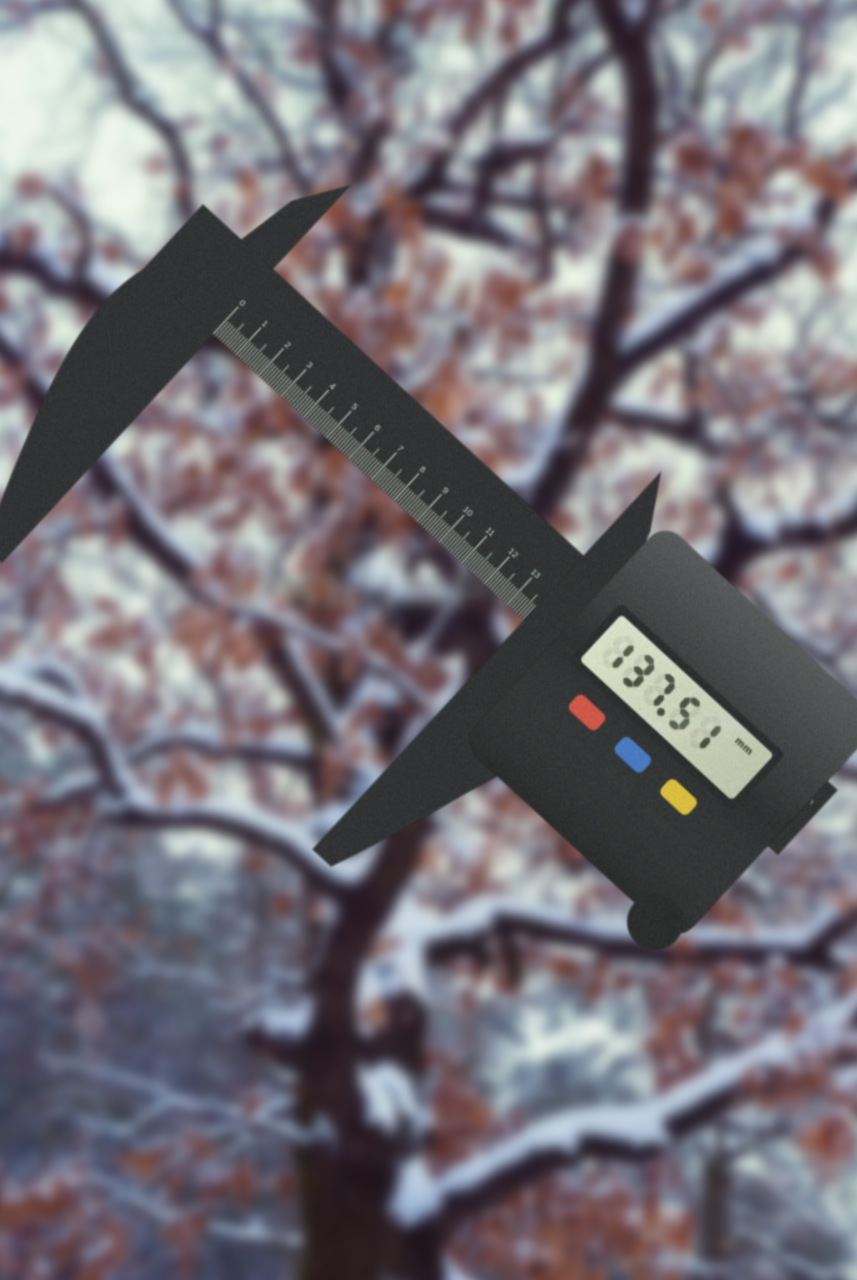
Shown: 137.51 mm
